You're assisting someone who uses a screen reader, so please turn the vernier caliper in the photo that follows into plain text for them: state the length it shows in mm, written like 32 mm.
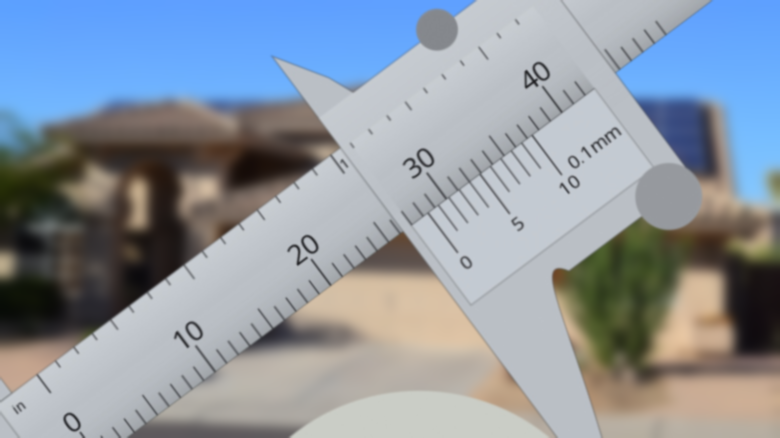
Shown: 28.4 mm
